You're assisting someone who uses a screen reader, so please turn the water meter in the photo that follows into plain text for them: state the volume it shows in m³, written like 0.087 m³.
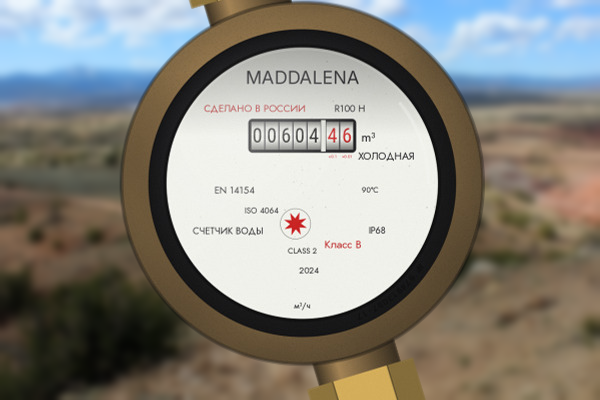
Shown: 604.46 m³
